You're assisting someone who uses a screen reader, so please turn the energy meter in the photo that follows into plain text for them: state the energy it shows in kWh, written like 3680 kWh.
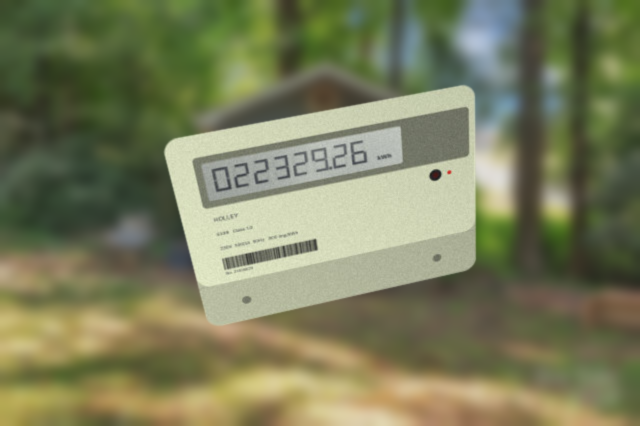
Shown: 22329.26 kWh
